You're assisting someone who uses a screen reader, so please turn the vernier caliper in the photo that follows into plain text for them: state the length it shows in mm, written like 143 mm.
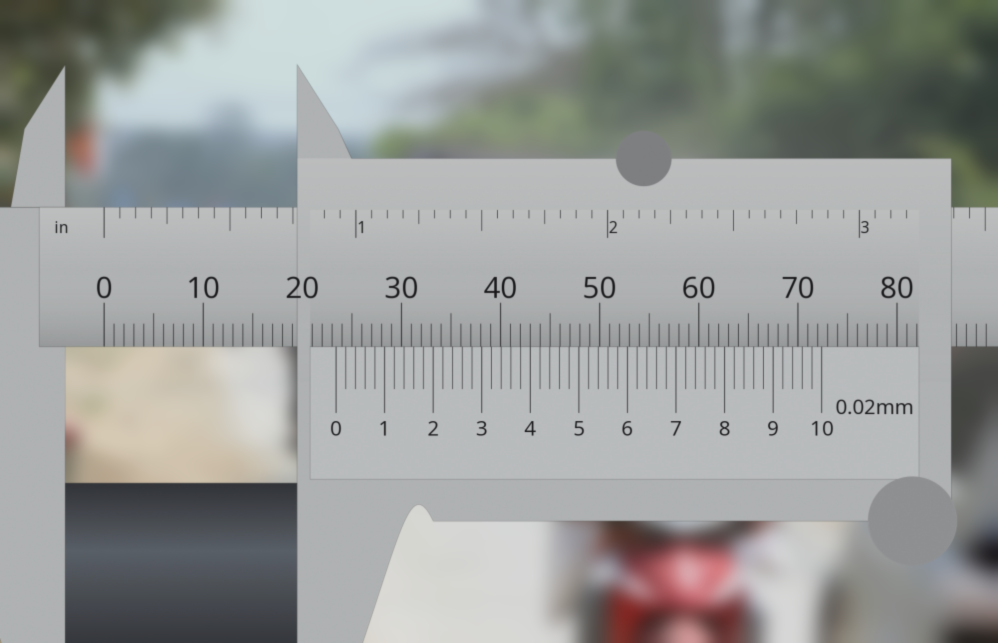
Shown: 23.4 mm
